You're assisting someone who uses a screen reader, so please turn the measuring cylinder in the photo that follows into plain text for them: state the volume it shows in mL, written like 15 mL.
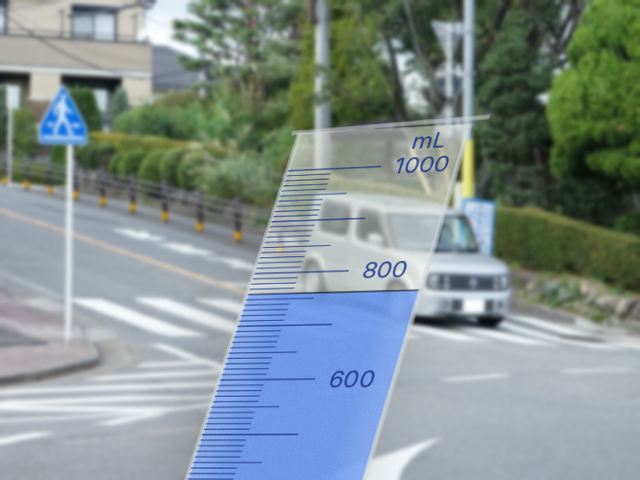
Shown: 760 mL
